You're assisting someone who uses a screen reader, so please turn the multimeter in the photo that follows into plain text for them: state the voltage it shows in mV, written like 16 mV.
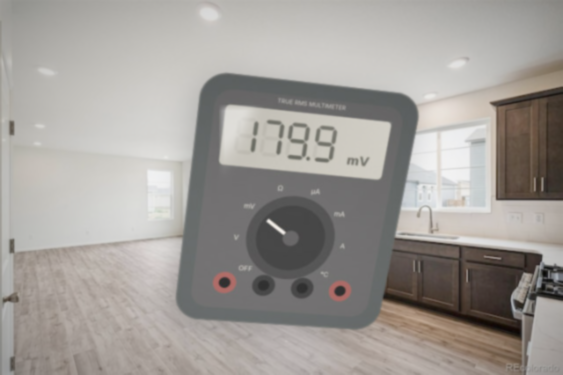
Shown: 179.9 mV
